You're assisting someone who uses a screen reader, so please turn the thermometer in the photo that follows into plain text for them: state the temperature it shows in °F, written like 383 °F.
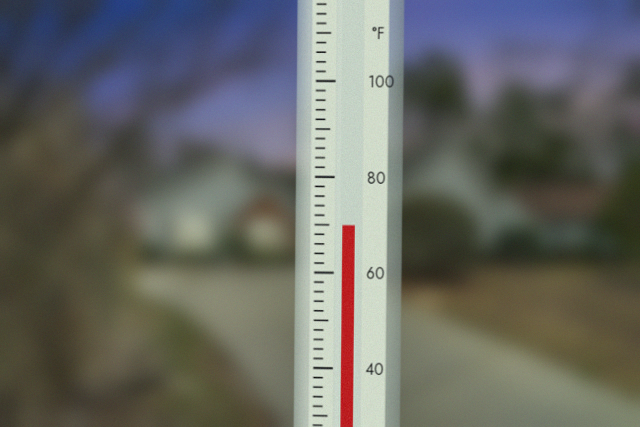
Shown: 70 °F
